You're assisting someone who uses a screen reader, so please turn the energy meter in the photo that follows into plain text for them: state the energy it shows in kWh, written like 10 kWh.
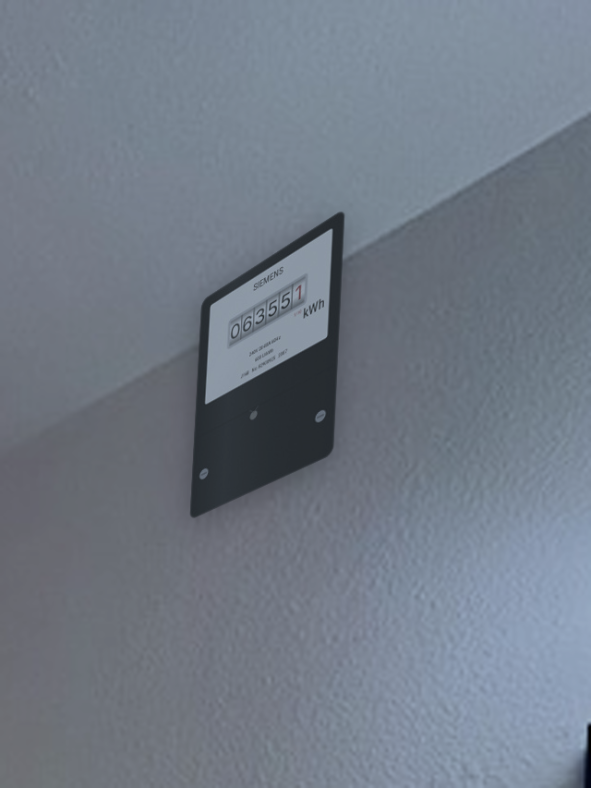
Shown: 6355.1 kWh
